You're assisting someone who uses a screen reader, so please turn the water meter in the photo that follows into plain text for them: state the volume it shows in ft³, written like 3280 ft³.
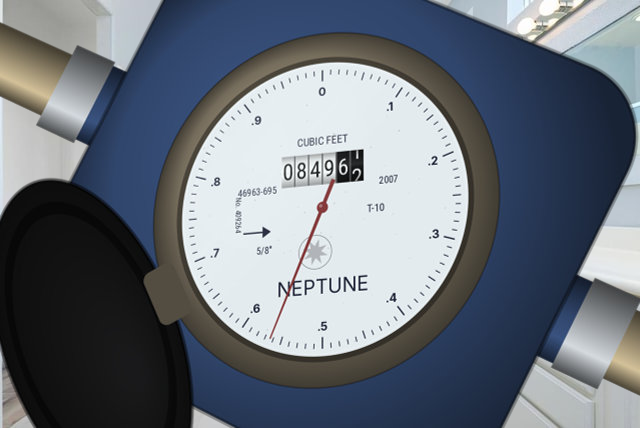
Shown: 84961.56 ft³
